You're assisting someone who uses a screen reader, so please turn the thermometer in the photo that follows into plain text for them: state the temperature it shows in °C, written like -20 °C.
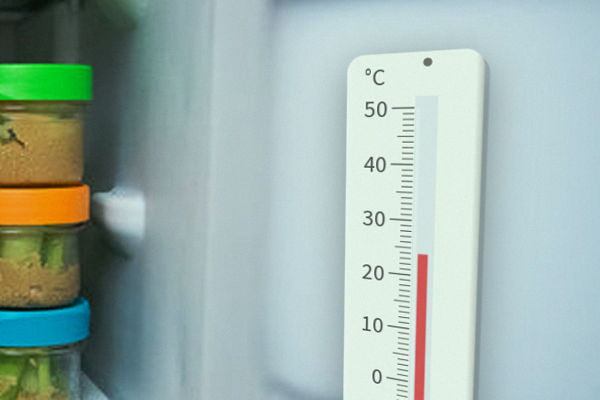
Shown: 24 °C
